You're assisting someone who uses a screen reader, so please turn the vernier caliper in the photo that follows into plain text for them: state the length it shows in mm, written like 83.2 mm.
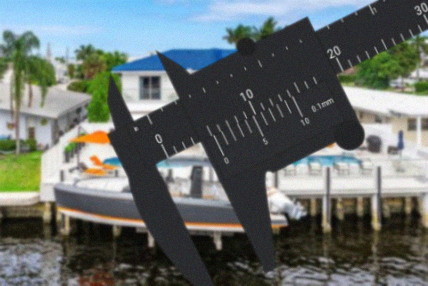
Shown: 5.2 mm
